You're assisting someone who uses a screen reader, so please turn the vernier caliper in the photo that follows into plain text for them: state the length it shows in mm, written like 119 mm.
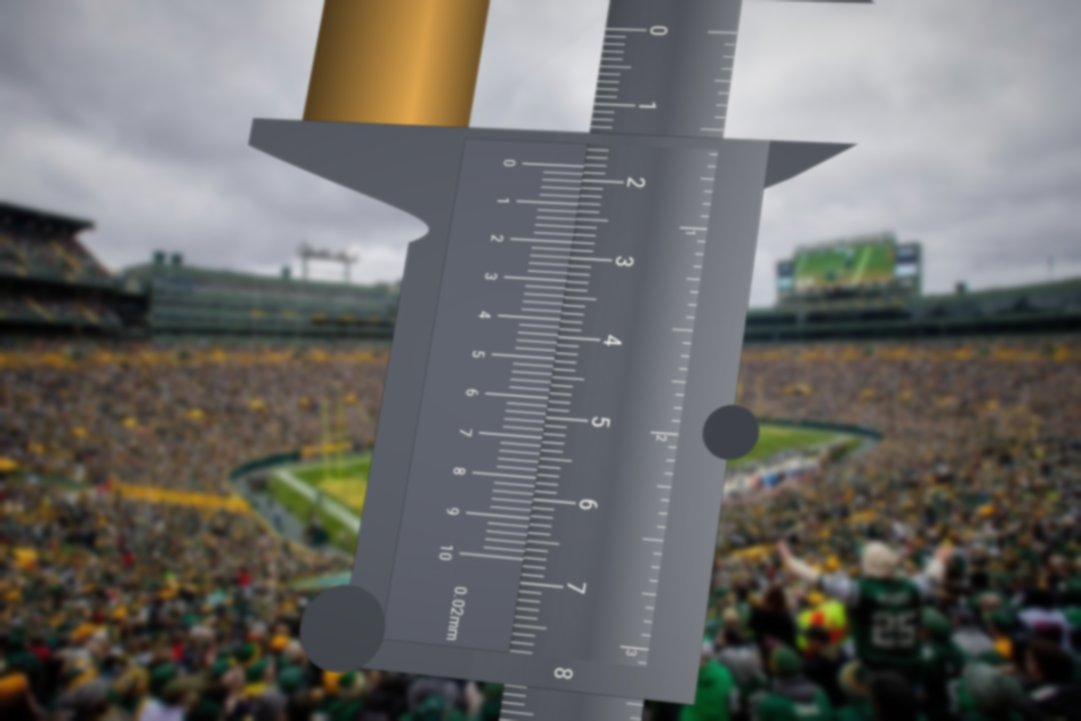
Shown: 18.2 mm
